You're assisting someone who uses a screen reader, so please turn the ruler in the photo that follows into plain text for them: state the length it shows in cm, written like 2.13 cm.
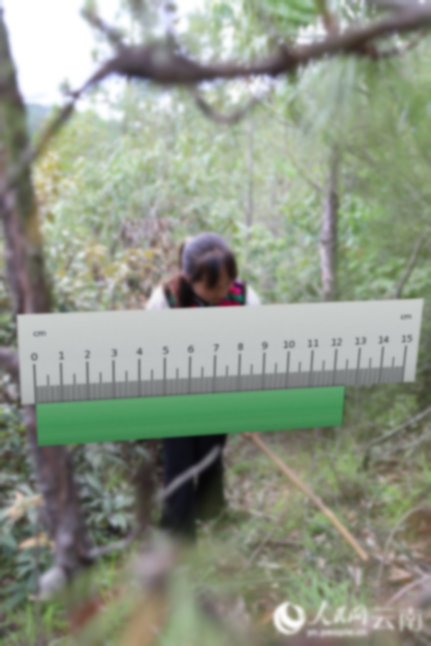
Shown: 12.5 cm
